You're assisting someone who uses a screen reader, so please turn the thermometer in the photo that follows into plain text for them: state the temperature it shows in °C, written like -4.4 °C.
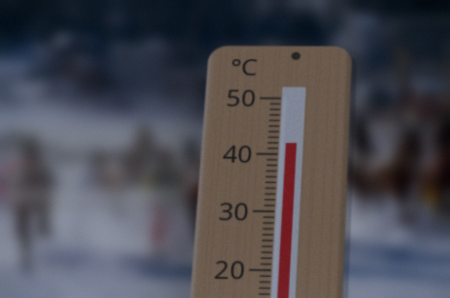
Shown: 42 °C
